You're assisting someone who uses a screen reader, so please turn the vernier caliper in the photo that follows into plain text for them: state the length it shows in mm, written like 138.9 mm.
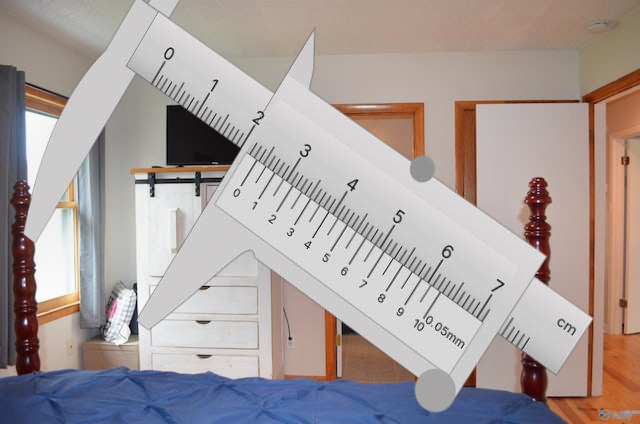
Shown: 23.6 mm
